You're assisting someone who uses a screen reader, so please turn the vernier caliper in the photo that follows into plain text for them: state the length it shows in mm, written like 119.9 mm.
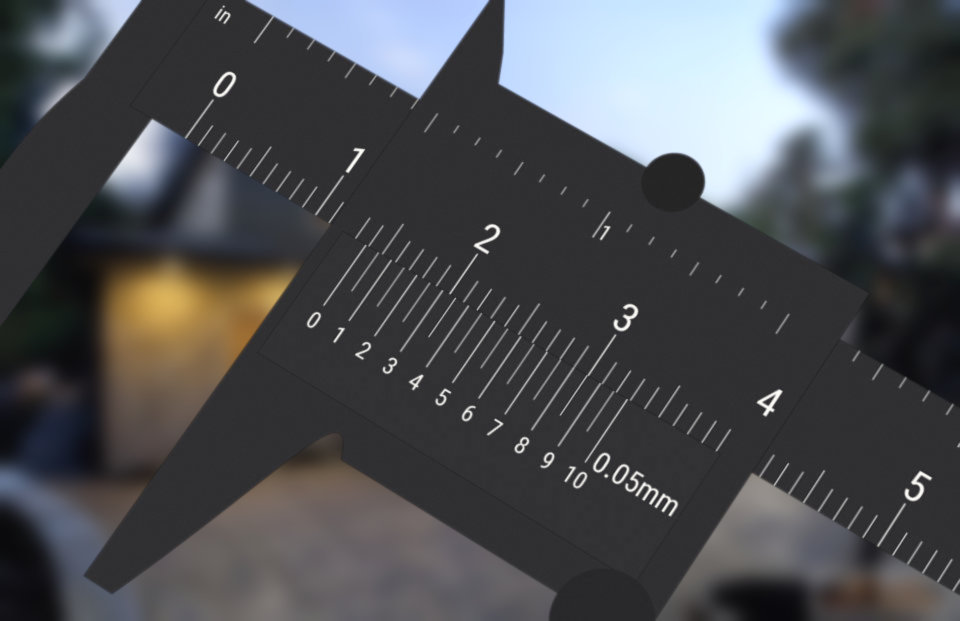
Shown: 13.8 mm
